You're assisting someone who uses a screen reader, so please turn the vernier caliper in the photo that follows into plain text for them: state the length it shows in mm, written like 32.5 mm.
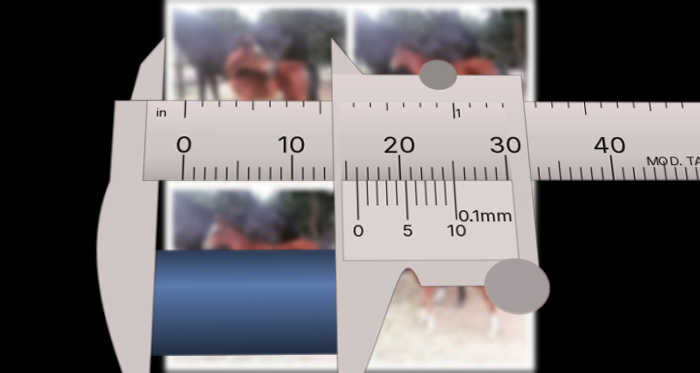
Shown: 16.0 mm
